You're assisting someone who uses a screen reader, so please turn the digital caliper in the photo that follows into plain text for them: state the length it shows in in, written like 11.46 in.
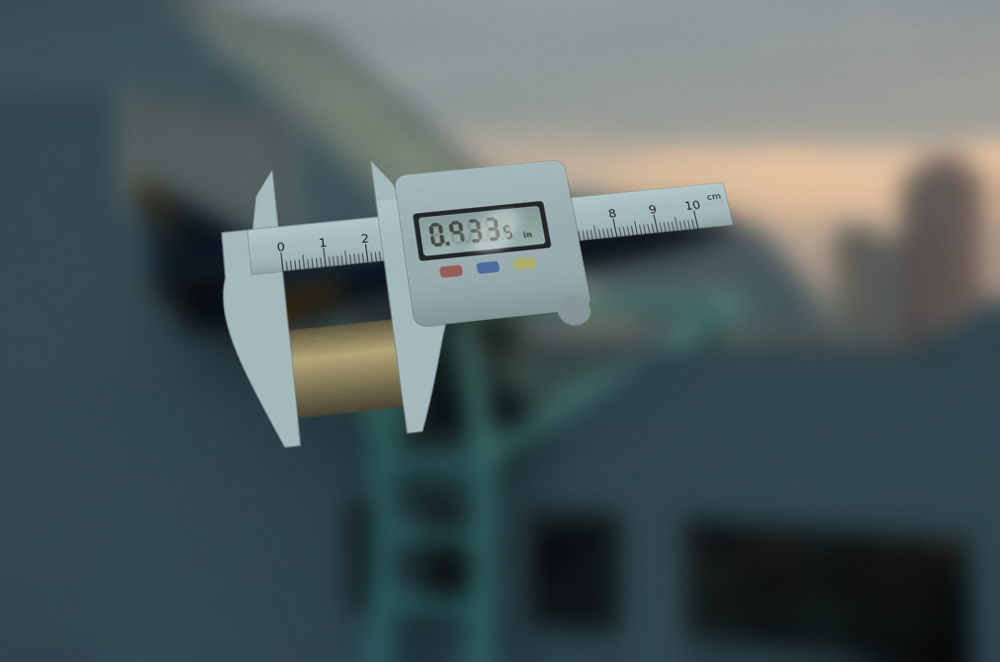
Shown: 0.9335 in
